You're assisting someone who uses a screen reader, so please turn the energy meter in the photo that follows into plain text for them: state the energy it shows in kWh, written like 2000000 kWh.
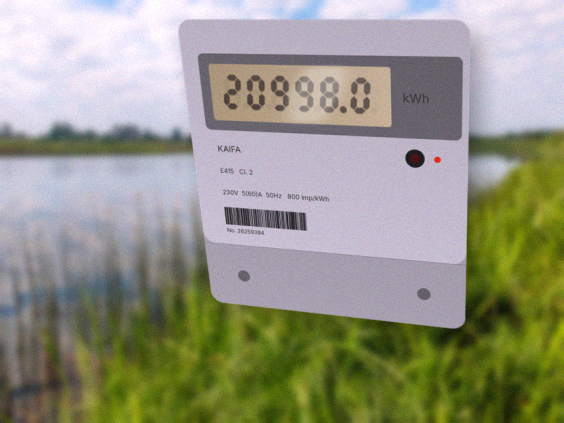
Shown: 20998.0 kWh
